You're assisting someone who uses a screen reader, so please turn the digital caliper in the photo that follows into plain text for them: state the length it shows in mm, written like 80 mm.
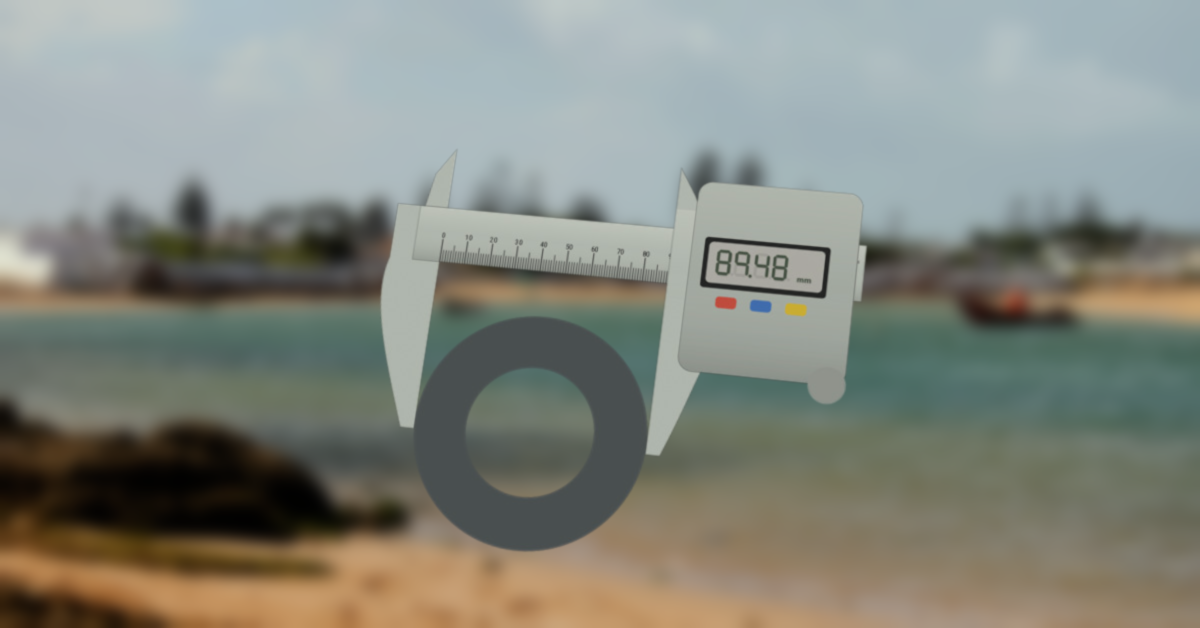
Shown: 89.48 mm
